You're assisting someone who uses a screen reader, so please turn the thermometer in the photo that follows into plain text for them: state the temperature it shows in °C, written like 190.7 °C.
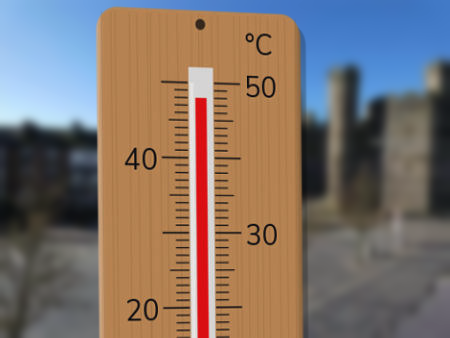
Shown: 48 °C
